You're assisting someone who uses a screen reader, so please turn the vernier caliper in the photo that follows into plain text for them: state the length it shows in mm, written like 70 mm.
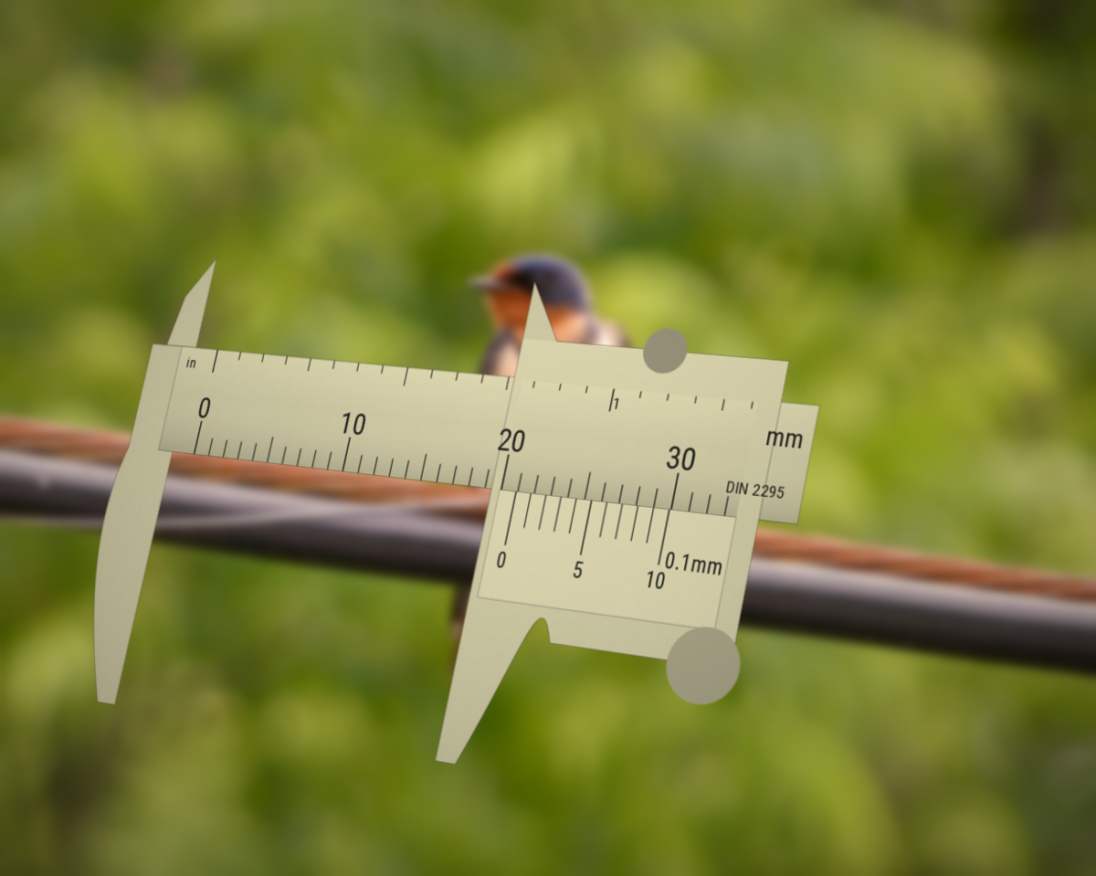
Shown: 20.9 mm
